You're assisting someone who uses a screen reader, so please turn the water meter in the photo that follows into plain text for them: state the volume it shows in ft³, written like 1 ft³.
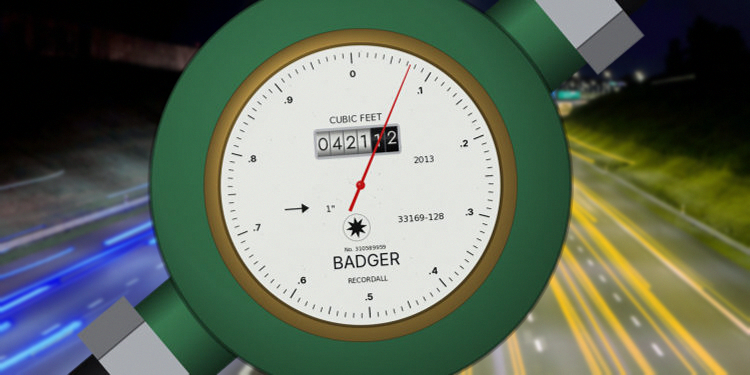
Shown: 42112.07 ft³
